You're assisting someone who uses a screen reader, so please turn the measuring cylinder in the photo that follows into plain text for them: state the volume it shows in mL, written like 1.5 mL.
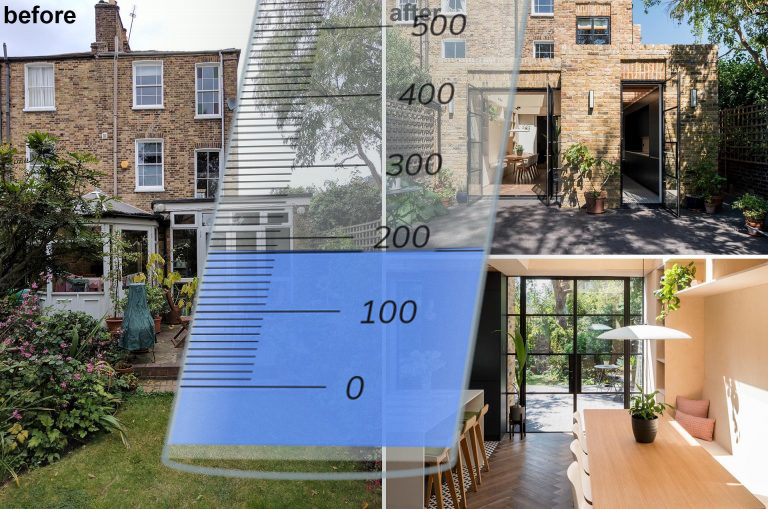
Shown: 180 mL
